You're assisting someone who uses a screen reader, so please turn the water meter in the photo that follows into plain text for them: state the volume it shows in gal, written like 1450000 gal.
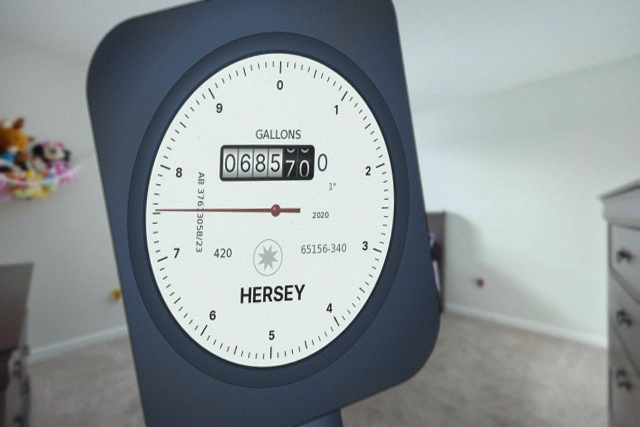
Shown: 685697.5 gal
